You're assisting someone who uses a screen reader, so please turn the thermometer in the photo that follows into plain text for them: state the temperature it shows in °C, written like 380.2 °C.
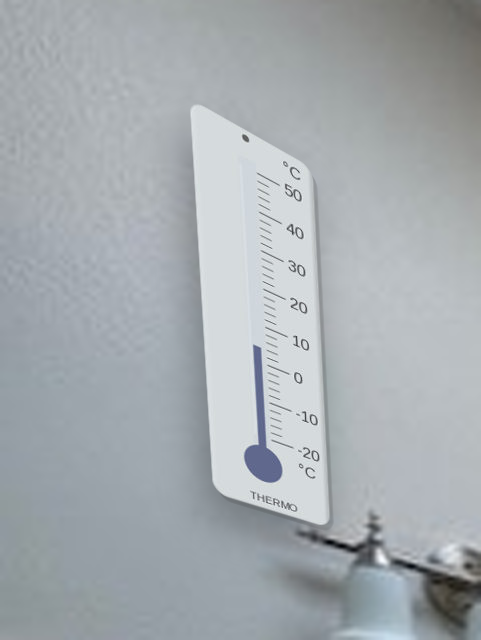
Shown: 4 °C
